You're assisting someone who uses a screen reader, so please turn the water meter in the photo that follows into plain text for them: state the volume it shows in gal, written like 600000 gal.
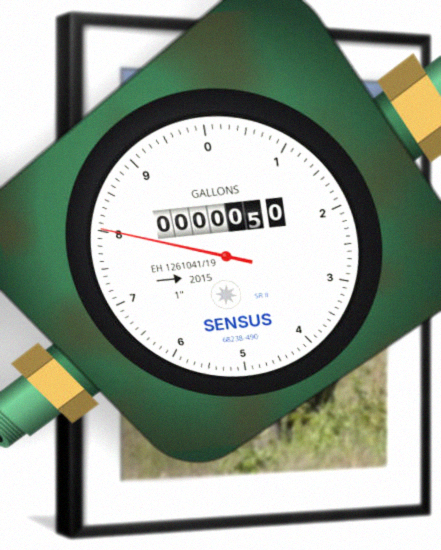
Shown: 48.0 gal
